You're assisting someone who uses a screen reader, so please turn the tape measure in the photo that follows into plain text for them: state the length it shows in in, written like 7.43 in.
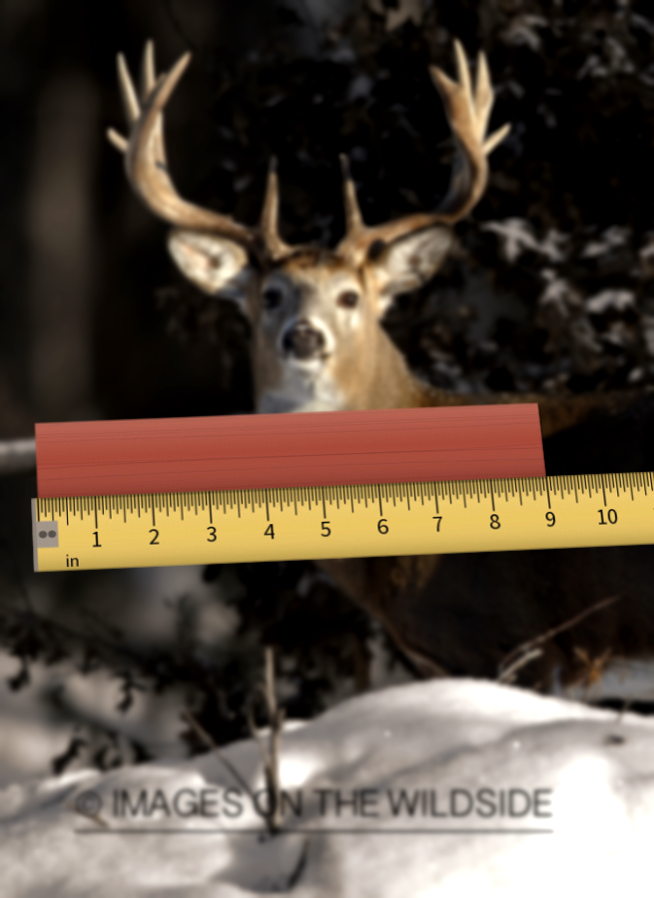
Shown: 9 in
